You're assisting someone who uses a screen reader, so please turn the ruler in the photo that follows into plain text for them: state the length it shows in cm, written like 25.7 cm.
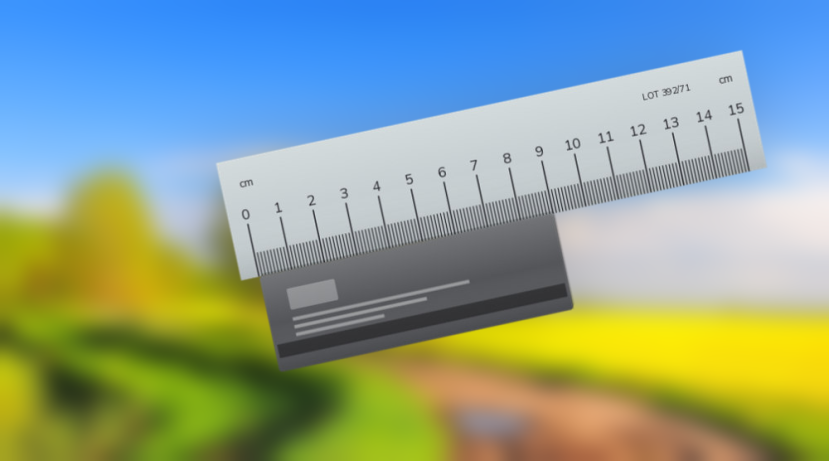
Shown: 9 cm
